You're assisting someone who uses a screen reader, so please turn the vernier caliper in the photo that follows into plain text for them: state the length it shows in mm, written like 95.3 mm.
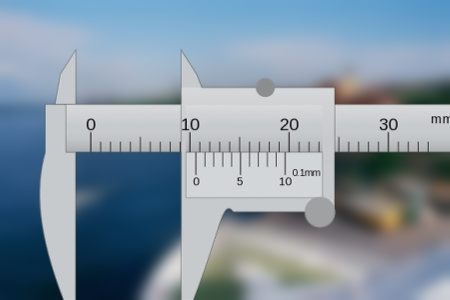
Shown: 10.6 mm
